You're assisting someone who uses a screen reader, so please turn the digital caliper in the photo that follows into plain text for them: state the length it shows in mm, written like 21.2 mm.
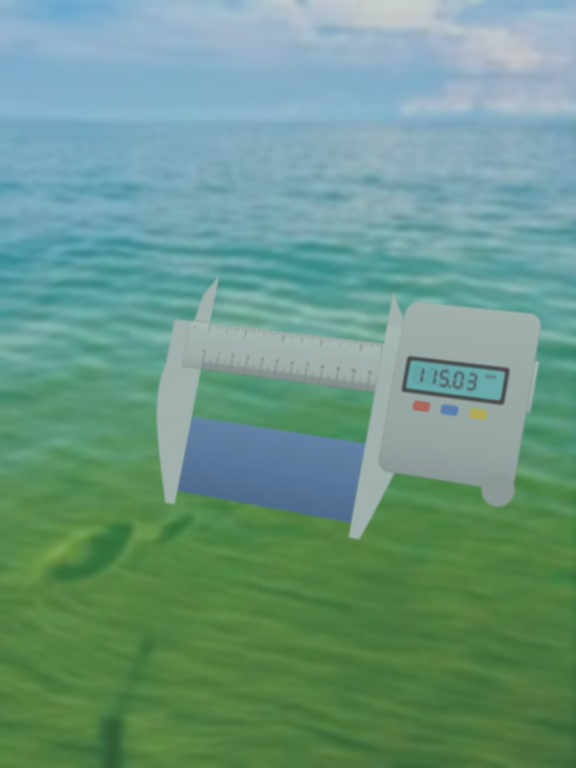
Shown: 115.03 mm
